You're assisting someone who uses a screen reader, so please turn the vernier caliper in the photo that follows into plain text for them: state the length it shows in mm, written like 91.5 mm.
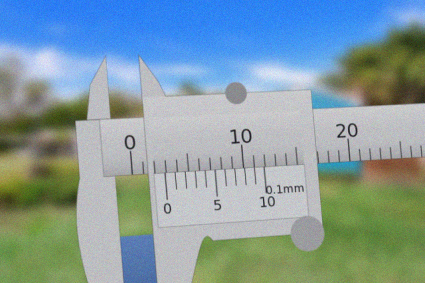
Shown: 2.9 mm
